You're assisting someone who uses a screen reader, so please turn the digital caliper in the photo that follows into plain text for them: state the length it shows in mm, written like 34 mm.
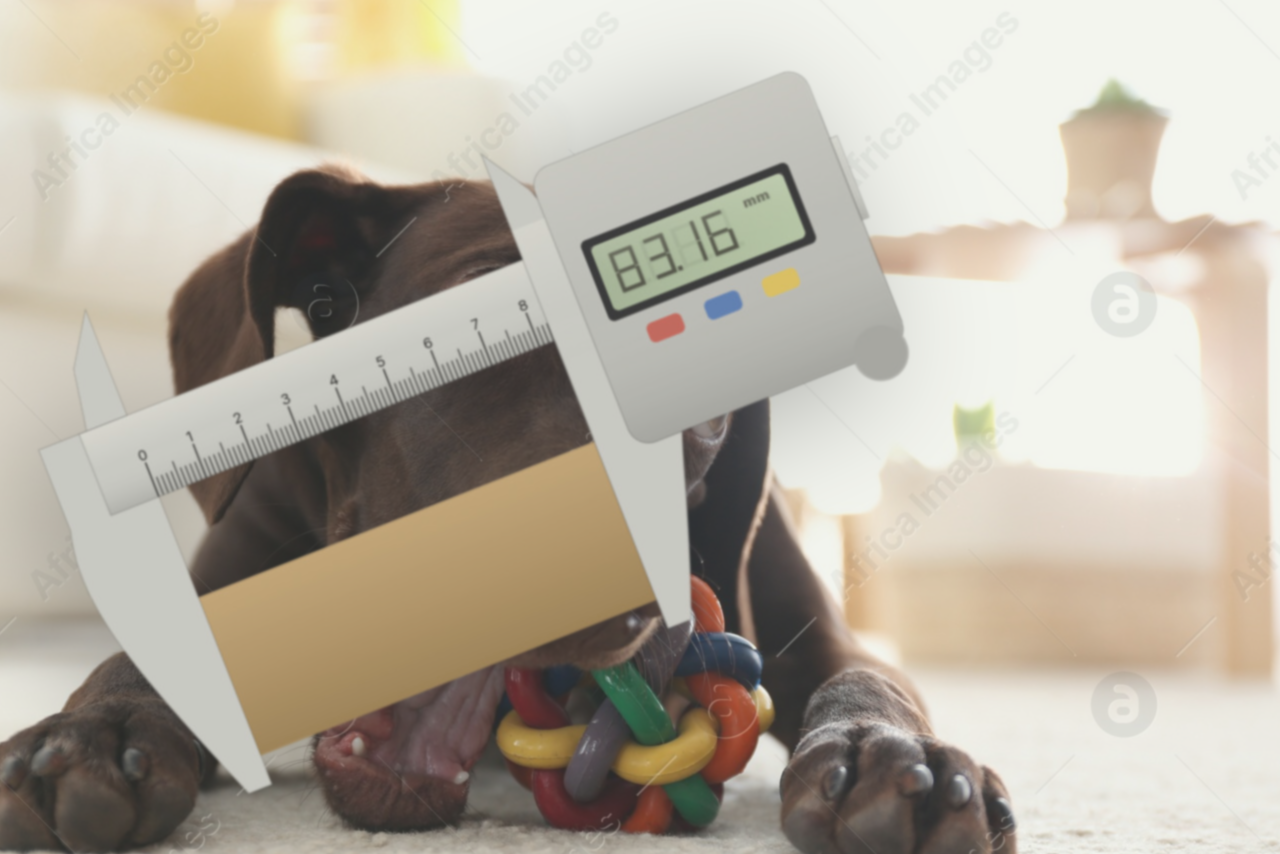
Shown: 83.16 mm
